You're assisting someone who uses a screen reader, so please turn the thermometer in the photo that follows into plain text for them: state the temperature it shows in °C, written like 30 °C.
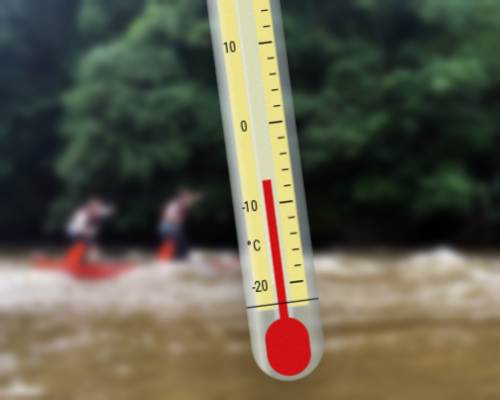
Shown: -7 °C
